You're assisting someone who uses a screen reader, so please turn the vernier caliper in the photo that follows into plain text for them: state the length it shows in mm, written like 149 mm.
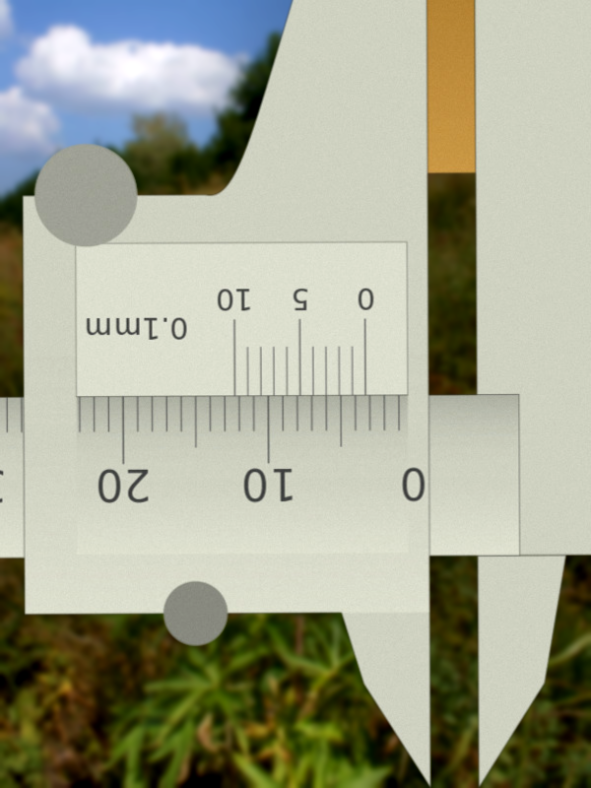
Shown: 3.3 mm
